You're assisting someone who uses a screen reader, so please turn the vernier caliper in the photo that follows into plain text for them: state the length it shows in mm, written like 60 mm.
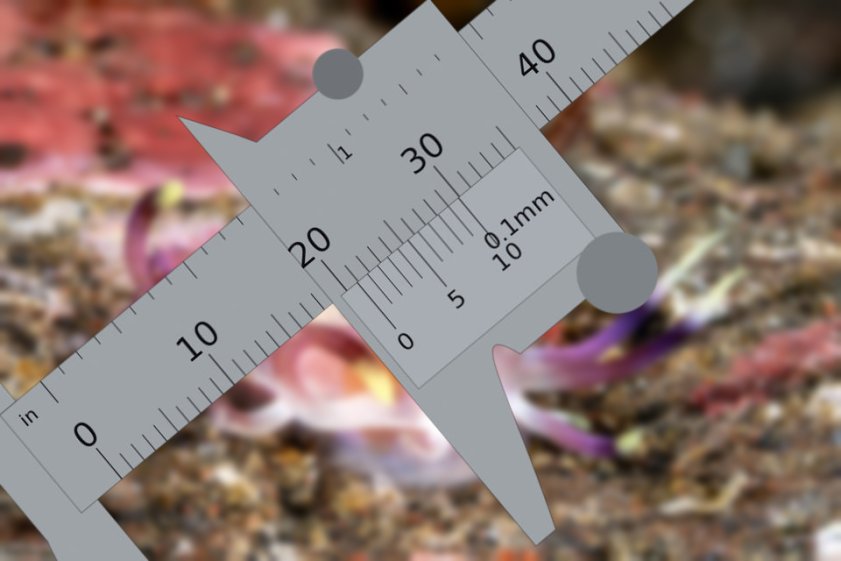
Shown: 20.9 mm
